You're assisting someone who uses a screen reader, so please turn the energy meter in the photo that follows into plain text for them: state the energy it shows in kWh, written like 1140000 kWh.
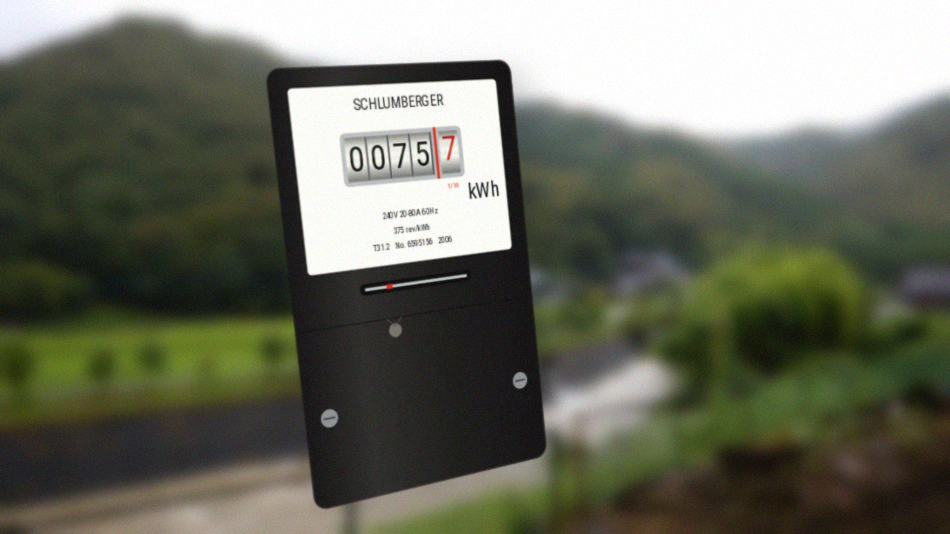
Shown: 75.7 kWh
